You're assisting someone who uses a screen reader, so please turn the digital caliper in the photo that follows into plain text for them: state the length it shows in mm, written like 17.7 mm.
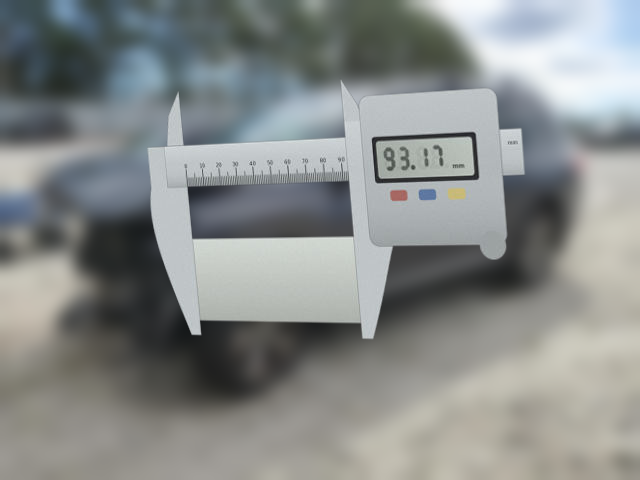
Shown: 93.17 mm
